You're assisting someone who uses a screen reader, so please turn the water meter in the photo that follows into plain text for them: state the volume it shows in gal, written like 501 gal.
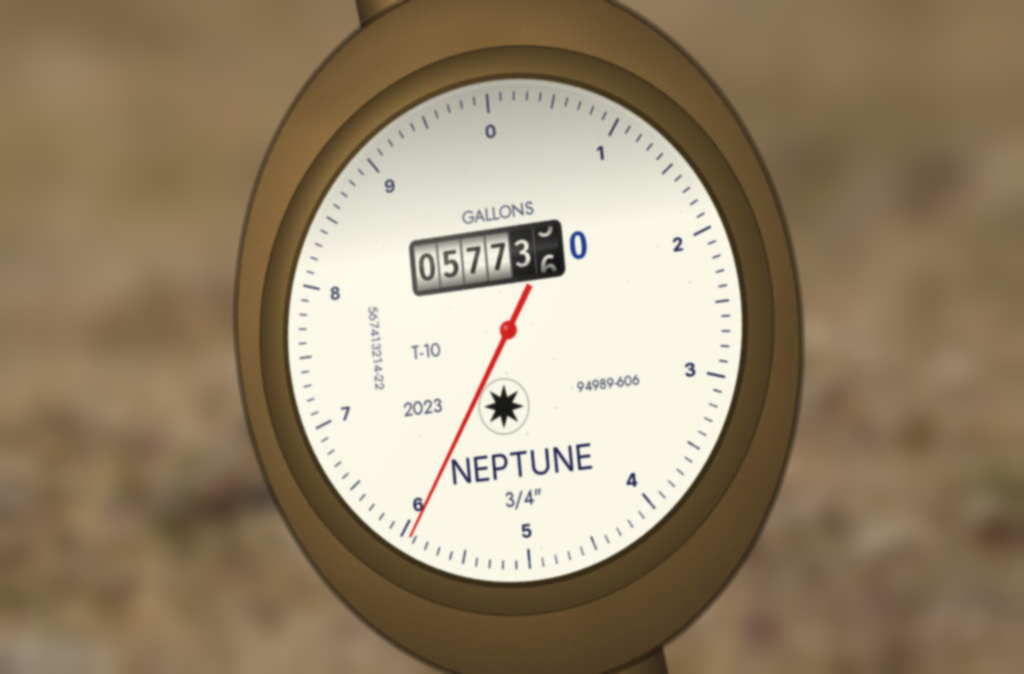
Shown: 577355.9 gal
